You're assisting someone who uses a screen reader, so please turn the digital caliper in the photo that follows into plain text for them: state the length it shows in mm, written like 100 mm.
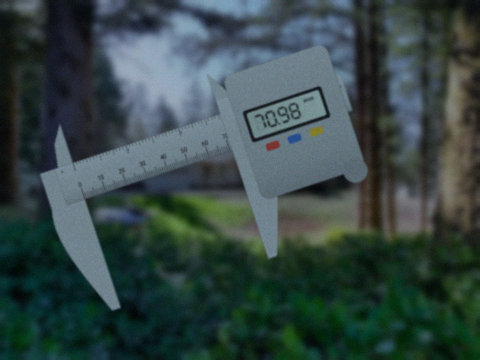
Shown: 70.98 mm
